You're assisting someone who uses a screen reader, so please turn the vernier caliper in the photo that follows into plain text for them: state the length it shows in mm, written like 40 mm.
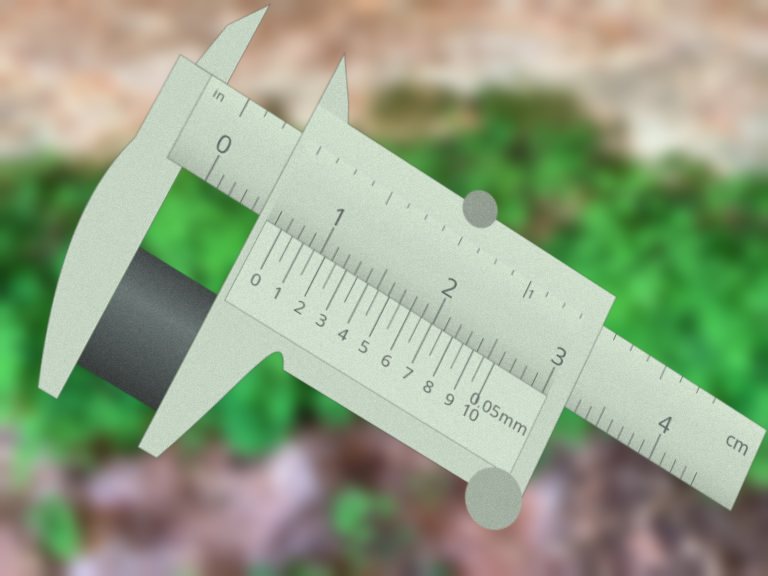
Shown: 6.6 mm
